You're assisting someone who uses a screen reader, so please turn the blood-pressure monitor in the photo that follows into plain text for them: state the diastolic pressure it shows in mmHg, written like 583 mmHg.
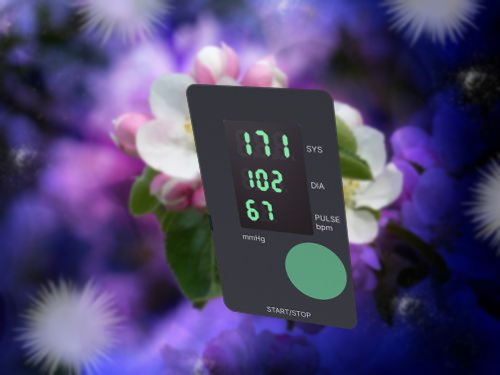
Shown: 102 mmHg
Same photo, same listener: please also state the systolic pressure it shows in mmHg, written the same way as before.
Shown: 171 mmHg
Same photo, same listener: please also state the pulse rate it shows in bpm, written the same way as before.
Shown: 67 bpm
